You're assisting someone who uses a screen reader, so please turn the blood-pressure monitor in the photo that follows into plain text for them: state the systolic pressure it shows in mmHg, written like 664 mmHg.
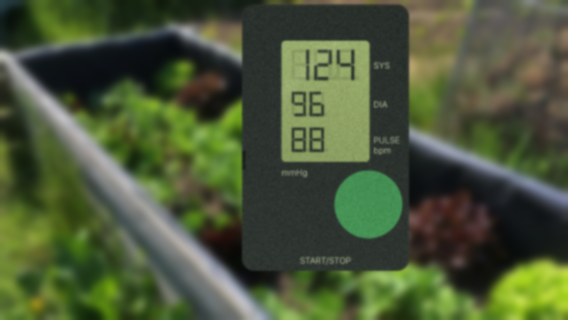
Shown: 124 mmHg
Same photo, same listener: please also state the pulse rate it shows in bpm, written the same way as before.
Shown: 88 bpm
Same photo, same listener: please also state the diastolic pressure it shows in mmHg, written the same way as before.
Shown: 96 mmHg
